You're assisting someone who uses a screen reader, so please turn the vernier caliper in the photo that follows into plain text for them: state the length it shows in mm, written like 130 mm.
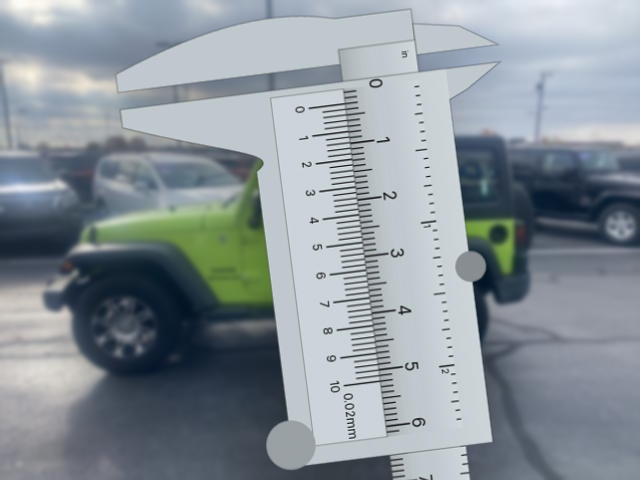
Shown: 3.0 mm
